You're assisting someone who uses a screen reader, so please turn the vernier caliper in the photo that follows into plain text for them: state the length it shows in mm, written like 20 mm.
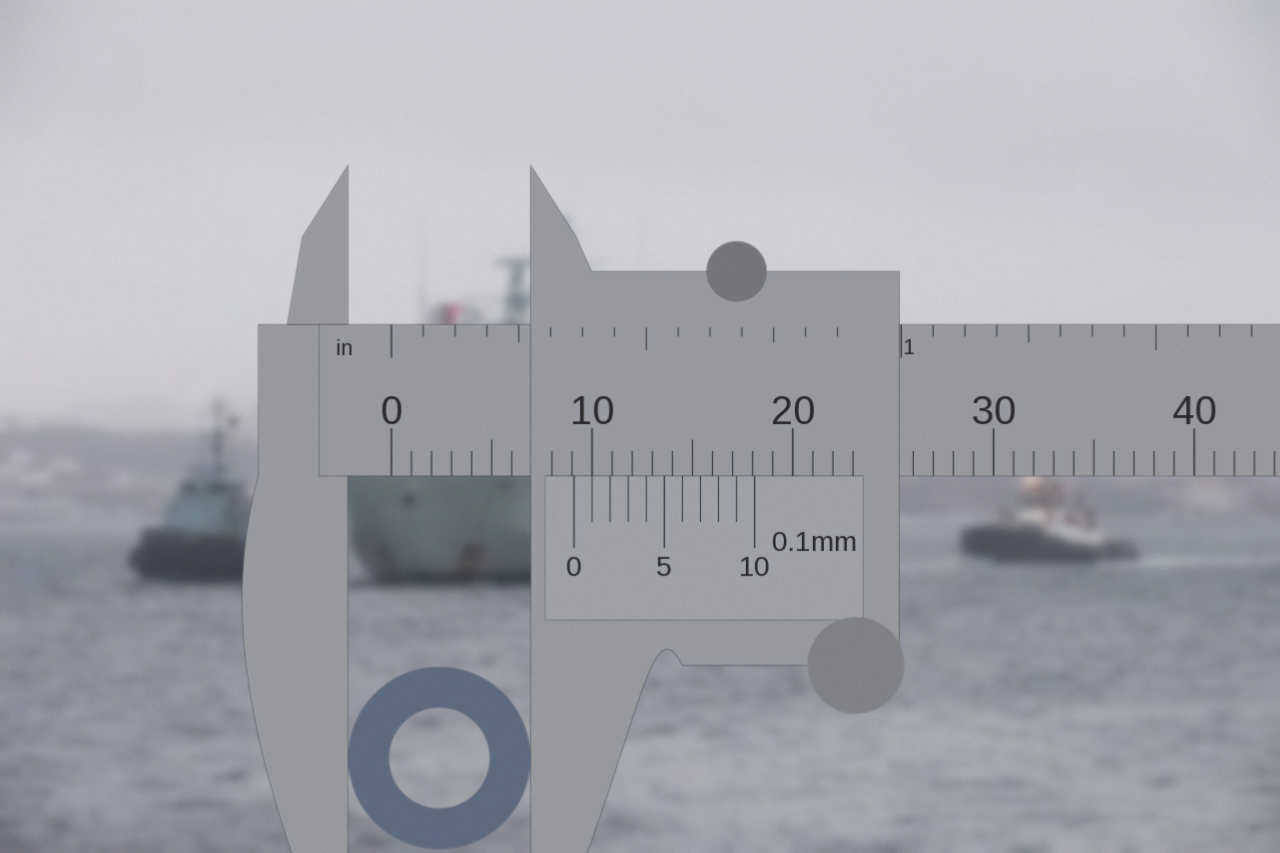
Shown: 9.1 mm
